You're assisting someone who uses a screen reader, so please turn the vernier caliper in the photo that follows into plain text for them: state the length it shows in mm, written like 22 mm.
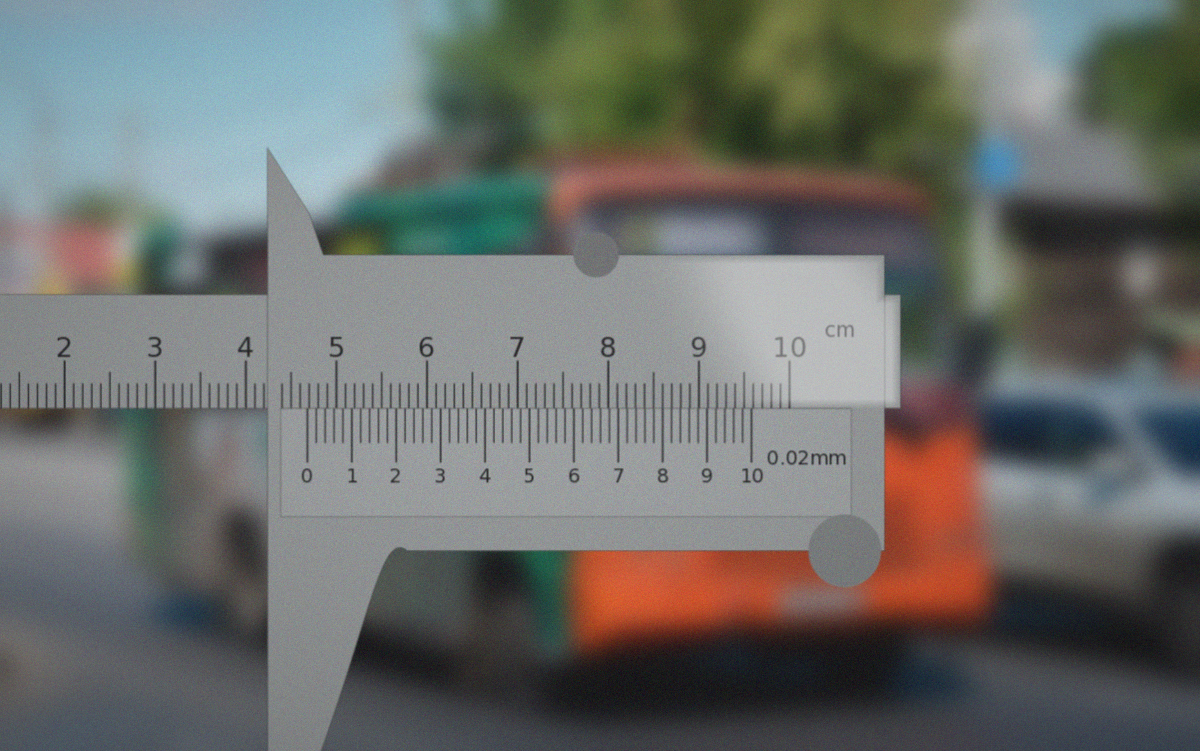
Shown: 46.8 mm
